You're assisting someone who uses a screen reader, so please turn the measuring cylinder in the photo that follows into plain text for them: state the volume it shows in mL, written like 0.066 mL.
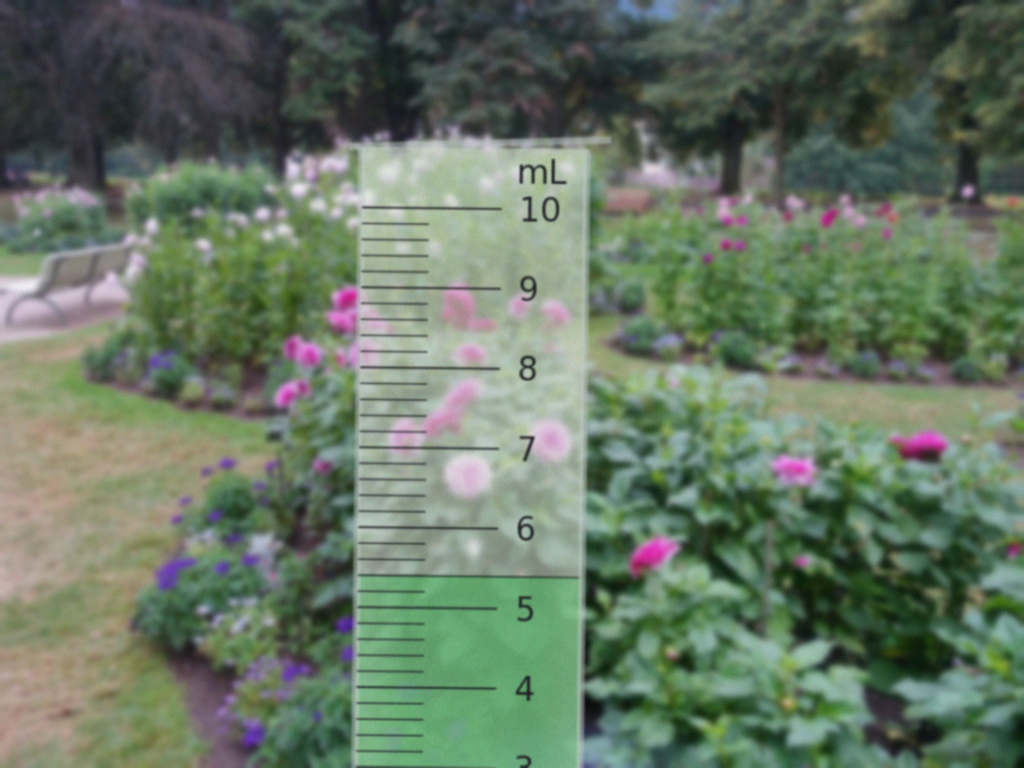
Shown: 5.4 mL
